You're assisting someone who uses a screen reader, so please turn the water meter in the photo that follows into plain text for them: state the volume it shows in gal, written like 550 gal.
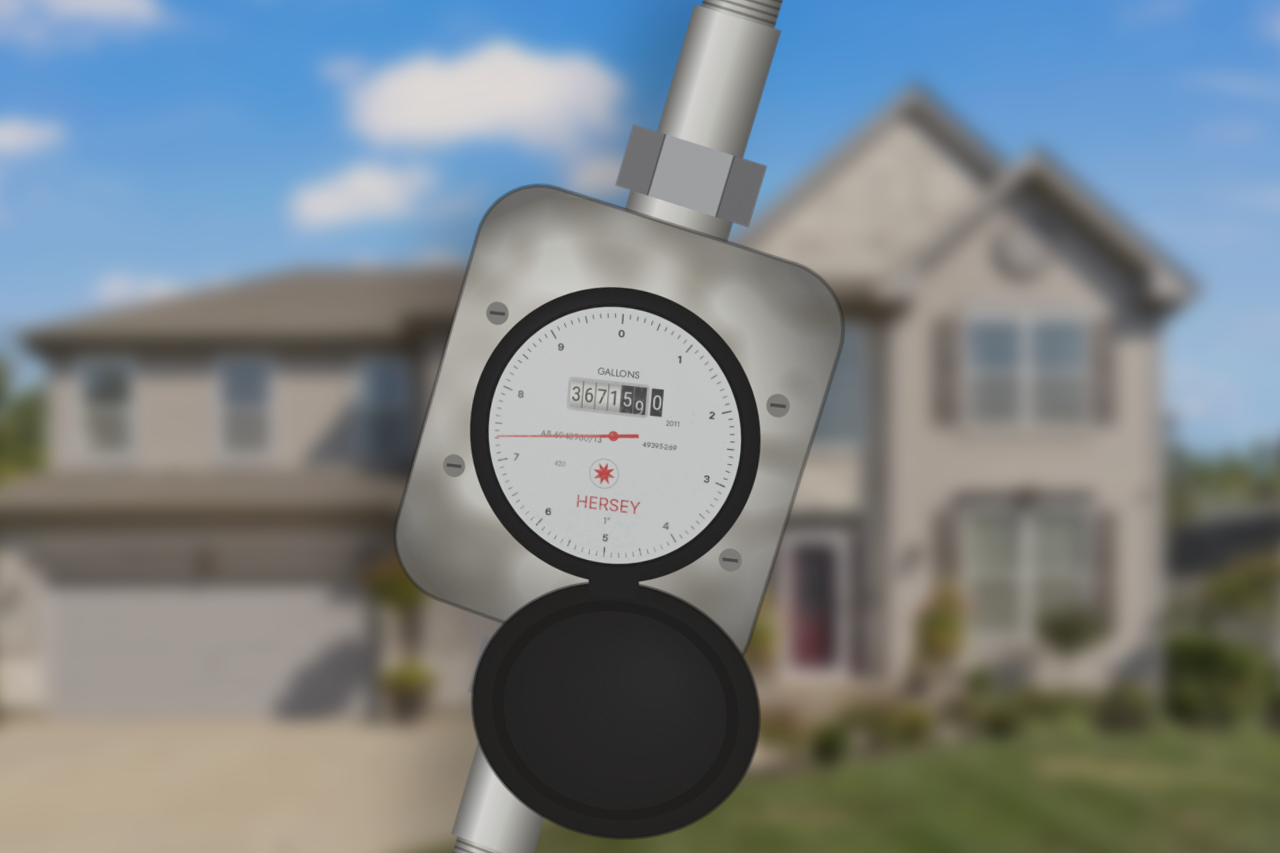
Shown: 3671587.3 gal
